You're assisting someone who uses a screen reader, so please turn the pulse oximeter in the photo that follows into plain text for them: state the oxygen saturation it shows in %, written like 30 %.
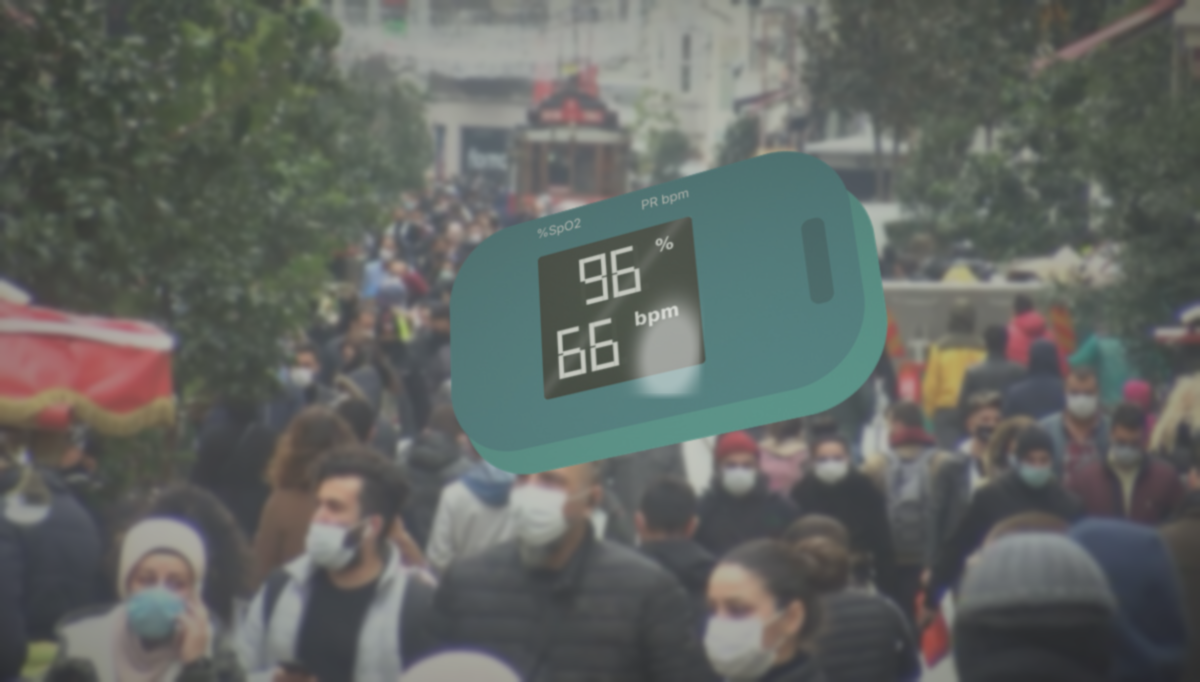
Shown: 96 %
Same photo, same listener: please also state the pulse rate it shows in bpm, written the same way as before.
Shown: 66 bpm
